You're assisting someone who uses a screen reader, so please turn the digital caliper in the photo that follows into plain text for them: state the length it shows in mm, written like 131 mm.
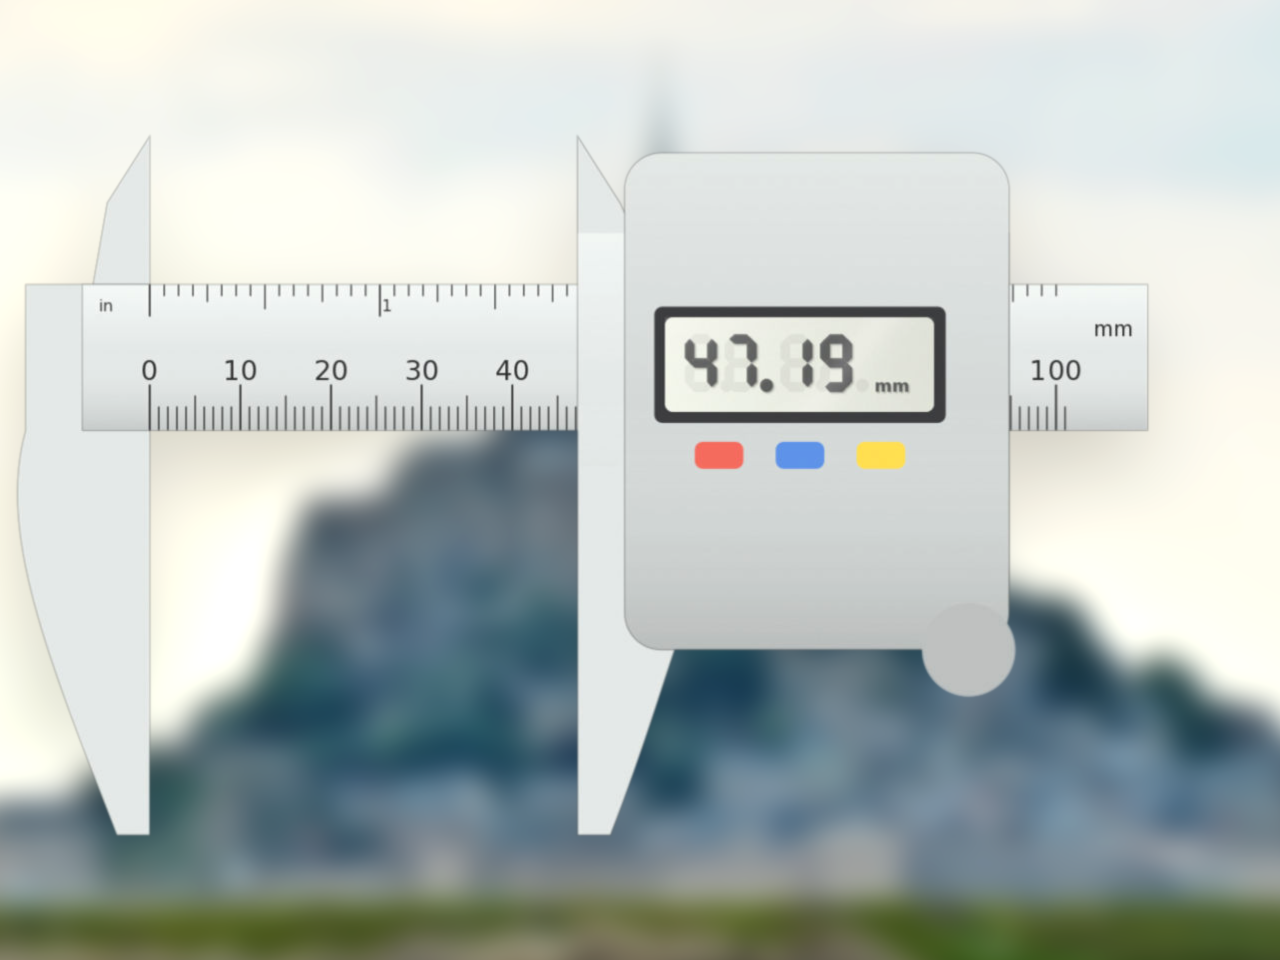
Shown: 47.19 mm
